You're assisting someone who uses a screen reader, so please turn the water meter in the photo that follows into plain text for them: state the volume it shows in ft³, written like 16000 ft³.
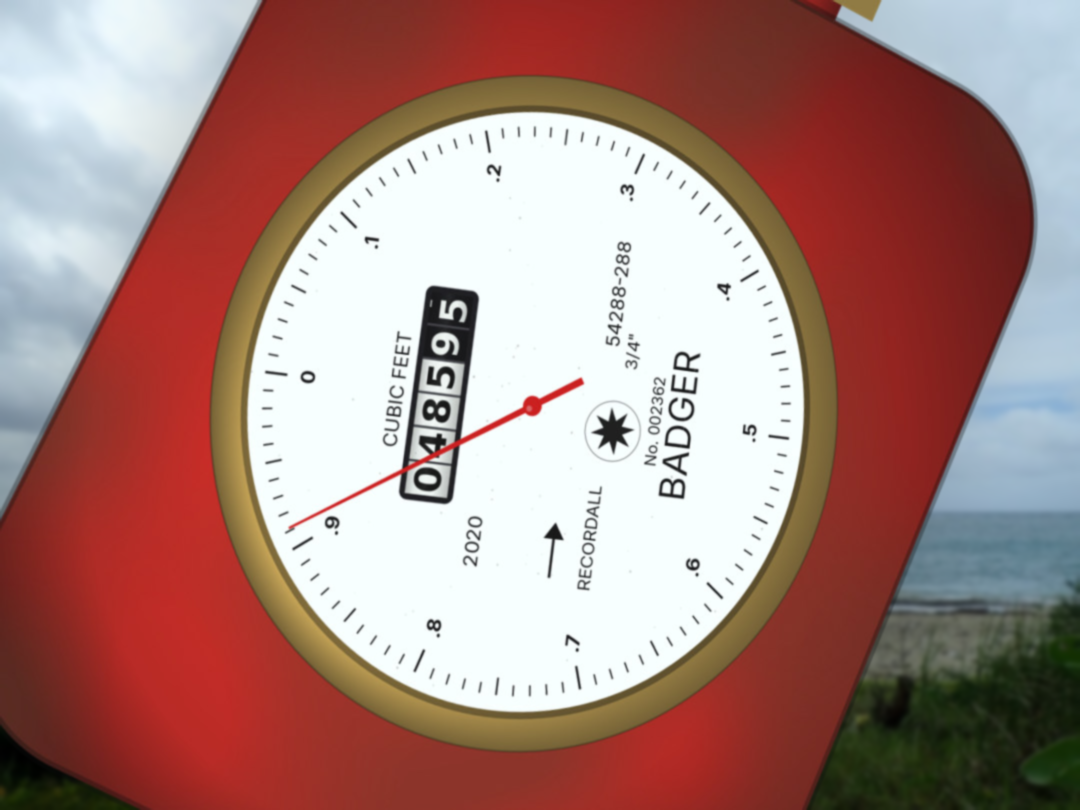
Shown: 48594.91 ft³
